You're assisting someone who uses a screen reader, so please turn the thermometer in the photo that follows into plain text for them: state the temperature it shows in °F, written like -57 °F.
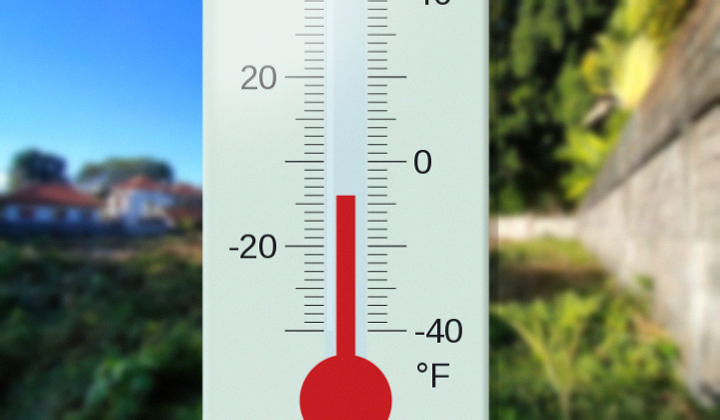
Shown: -8 °F
